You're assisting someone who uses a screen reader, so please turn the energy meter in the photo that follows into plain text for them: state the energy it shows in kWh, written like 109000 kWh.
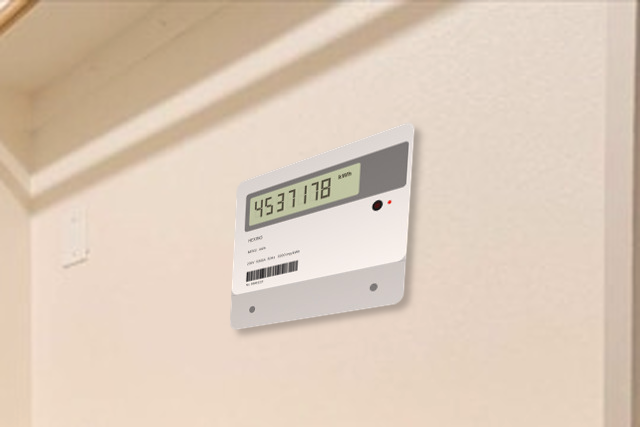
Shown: 4537178 kWh
